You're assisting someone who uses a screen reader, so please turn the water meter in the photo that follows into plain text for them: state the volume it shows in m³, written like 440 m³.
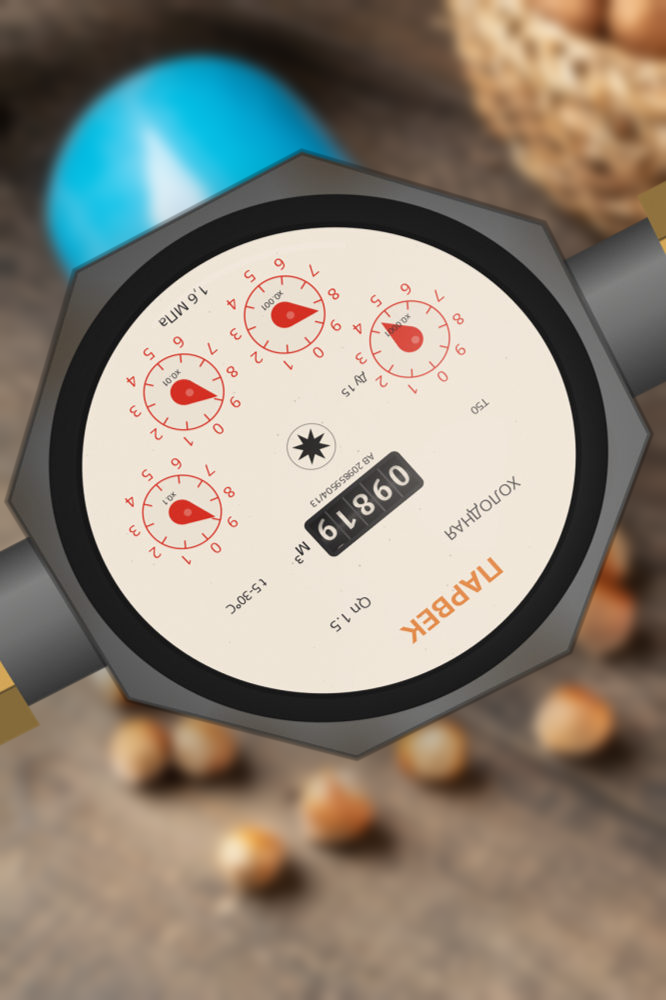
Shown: 9818.8884 m³
